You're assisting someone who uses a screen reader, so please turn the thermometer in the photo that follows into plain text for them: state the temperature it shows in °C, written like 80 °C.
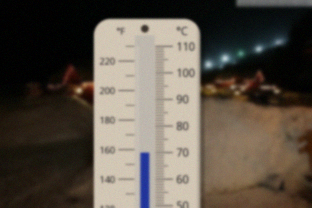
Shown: 70 °C
